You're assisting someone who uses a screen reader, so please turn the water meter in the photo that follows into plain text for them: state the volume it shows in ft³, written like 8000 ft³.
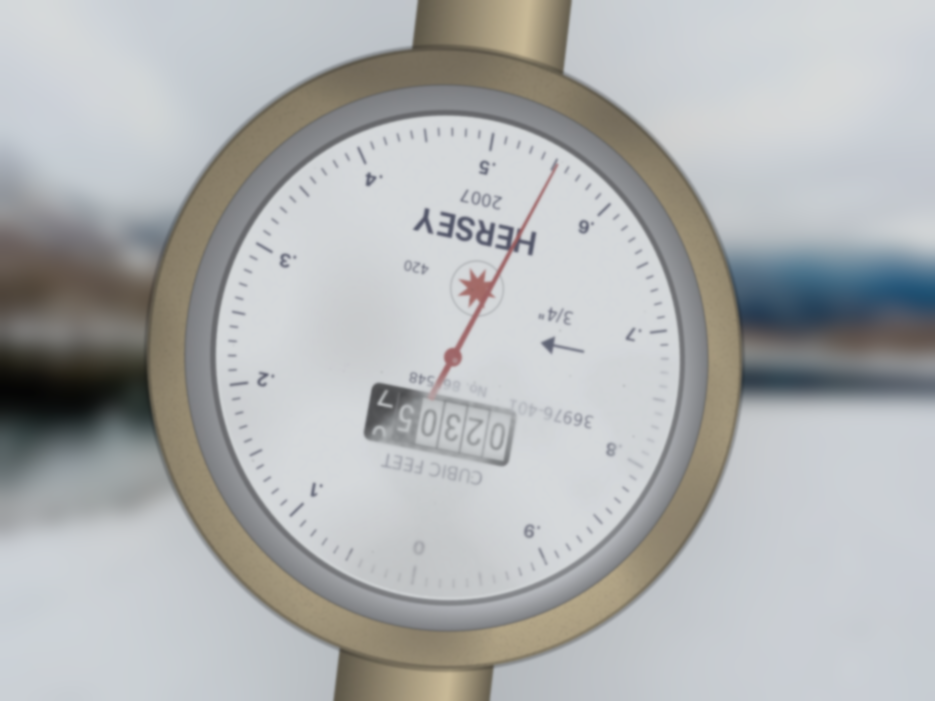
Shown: 23056.55 ft³
